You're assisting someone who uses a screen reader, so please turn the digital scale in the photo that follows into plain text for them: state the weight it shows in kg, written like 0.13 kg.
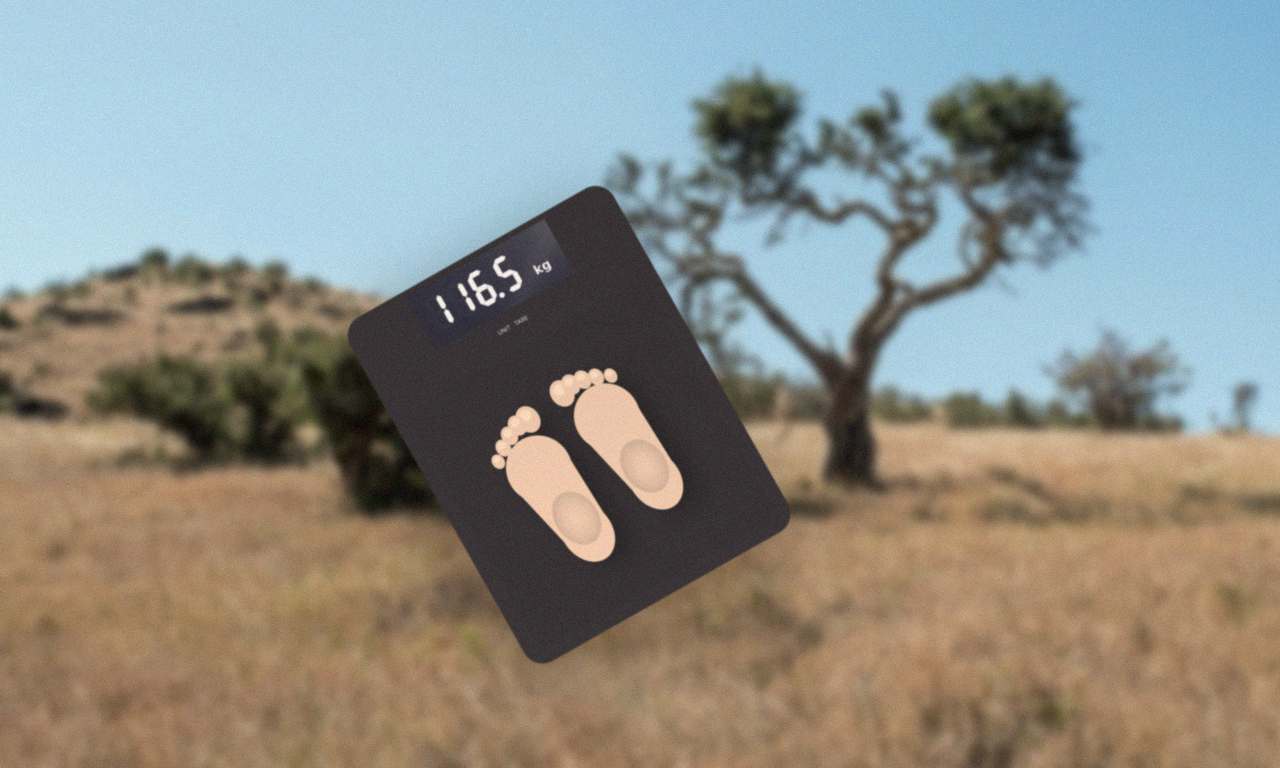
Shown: 116.5 kg
